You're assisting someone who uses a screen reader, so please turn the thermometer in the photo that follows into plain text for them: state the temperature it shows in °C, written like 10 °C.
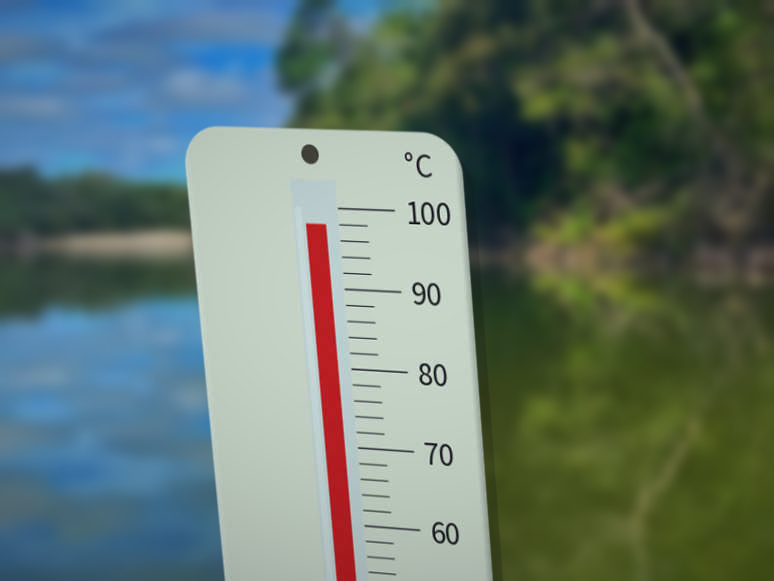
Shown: 98 °C
